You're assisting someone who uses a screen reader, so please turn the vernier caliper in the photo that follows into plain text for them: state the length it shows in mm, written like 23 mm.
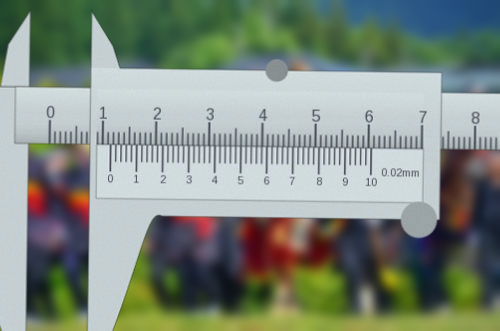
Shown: 11.5 mm
